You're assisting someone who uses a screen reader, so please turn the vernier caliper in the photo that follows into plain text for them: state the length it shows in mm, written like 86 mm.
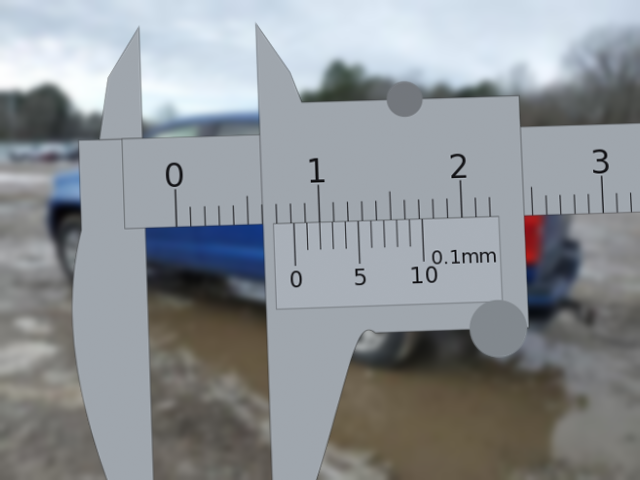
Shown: 8.2 mm
